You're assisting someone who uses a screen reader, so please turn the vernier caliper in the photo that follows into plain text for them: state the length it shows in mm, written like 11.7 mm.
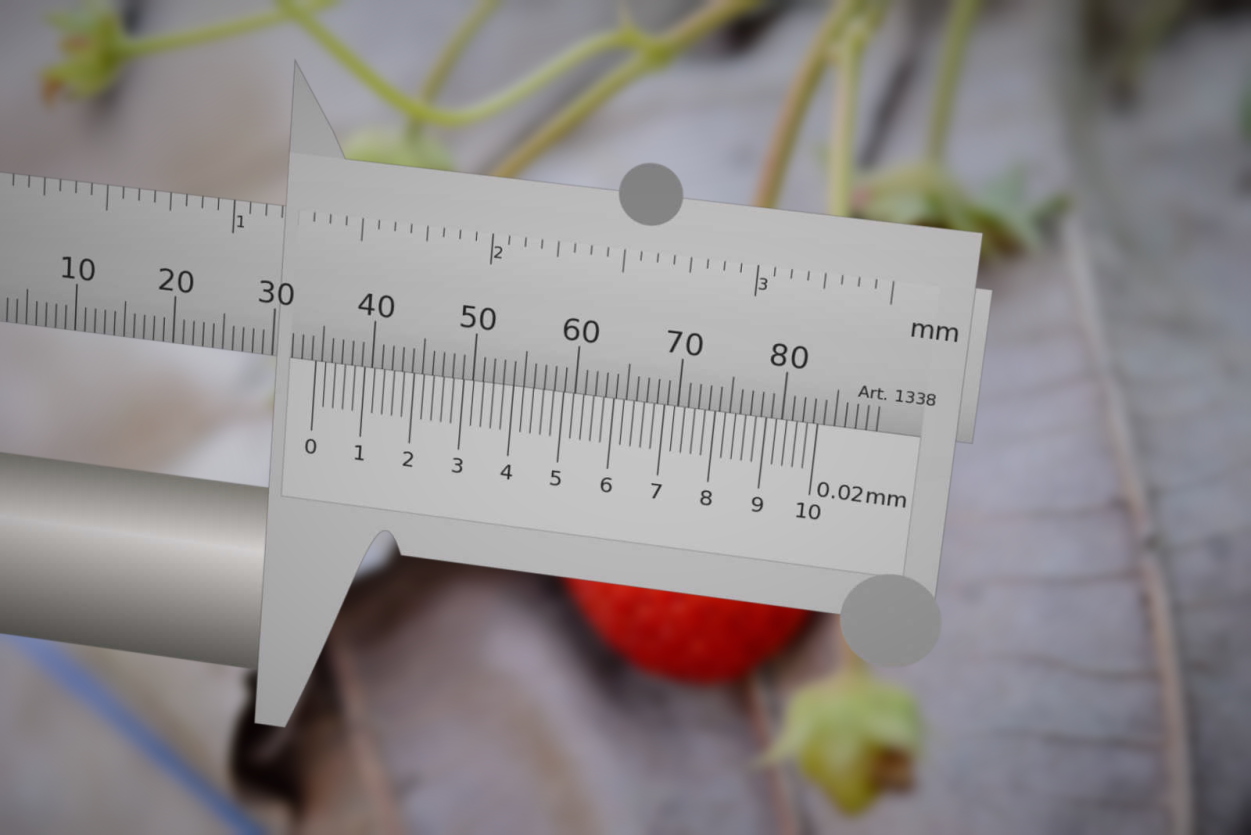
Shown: 34.4 mm
